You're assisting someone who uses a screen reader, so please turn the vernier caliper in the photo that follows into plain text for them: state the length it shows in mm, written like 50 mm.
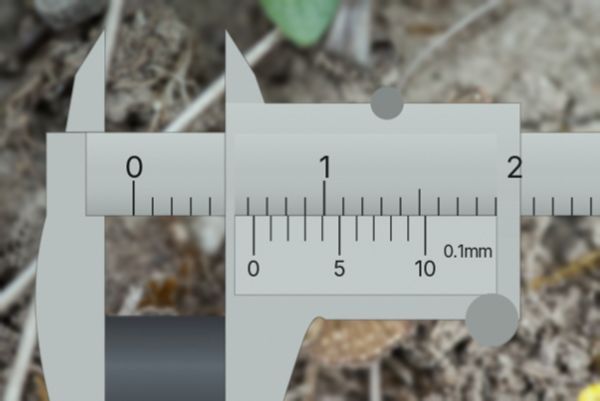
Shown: 6.3 mm
